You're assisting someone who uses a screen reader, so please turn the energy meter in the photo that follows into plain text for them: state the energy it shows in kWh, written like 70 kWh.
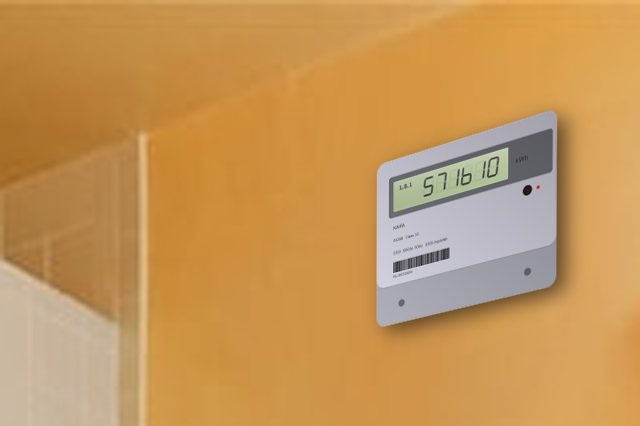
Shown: 571610 kWh
